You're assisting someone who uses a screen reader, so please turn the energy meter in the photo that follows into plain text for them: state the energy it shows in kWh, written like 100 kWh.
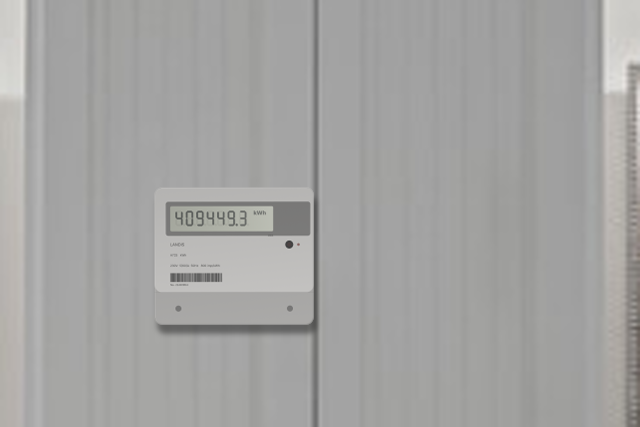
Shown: 409449.3 kWh
